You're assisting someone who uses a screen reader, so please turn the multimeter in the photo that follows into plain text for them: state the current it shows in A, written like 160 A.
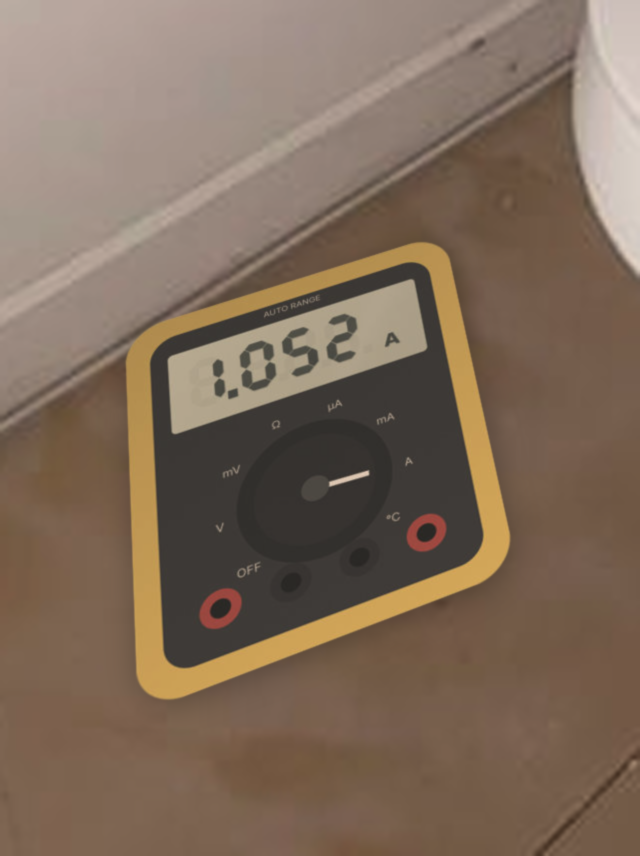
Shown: 1.052 A
